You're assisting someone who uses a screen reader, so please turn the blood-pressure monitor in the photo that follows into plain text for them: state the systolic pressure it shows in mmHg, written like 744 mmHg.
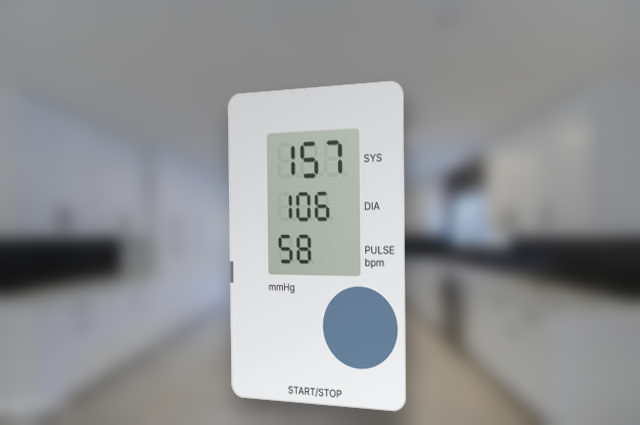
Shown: 157 mmHg
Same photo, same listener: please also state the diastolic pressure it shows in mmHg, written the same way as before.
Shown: 106 mmHg
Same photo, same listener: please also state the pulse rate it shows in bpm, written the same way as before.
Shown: 58 bpm
